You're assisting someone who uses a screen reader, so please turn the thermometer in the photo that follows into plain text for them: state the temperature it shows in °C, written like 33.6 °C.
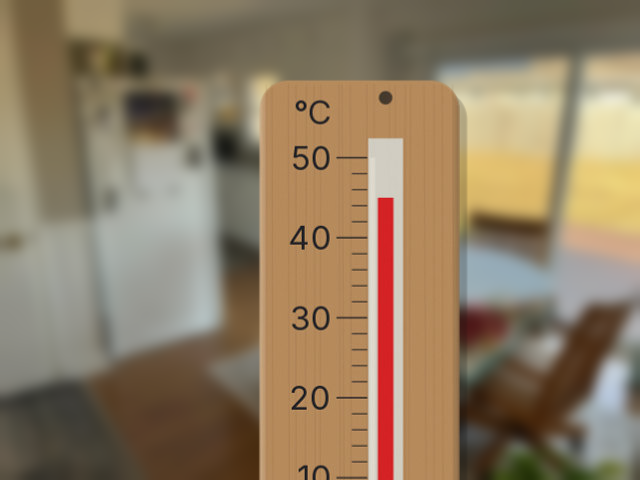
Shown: 45 °C
